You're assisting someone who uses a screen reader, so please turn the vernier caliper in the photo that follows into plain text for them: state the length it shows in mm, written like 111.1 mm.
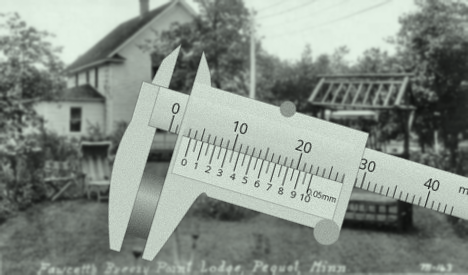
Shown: 3.4 mm
